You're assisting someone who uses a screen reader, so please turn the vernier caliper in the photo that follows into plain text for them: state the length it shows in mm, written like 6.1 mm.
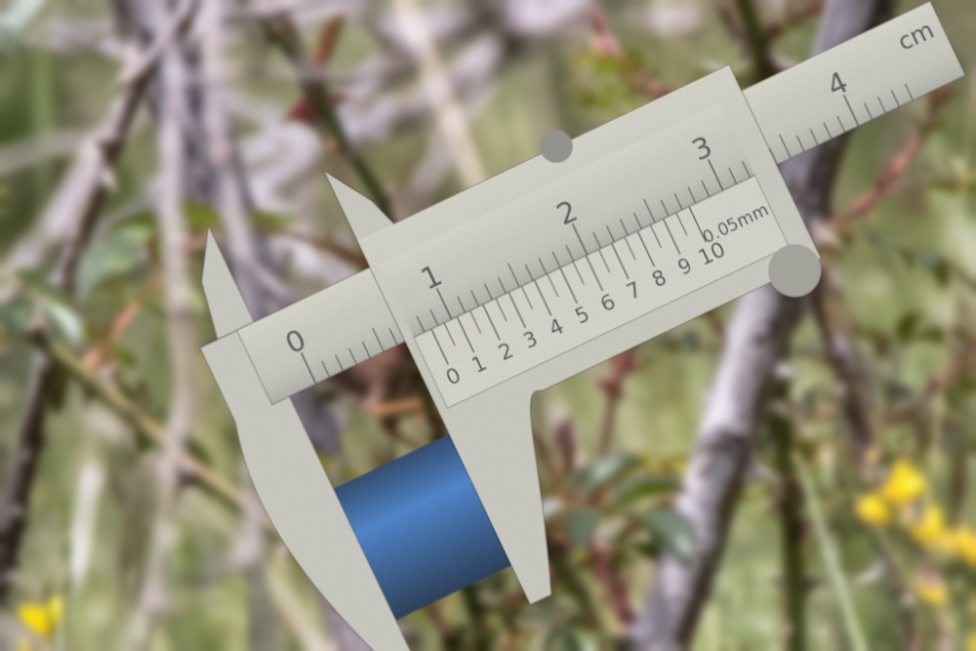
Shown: 8.5 mm
